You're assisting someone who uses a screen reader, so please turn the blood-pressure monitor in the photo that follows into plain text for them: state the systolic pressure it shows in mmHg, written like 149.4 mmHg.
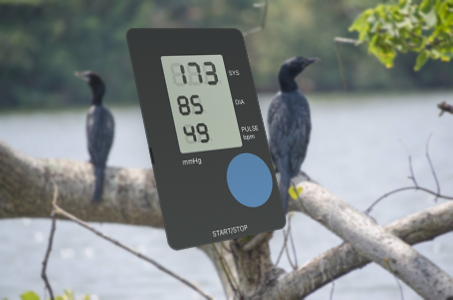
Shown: 173 mmHg
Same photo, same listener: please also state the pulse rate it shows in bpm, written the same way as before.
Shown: 49 bpm
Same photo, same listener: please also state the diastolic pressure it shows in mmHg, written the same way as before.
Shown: 85 mmHg
